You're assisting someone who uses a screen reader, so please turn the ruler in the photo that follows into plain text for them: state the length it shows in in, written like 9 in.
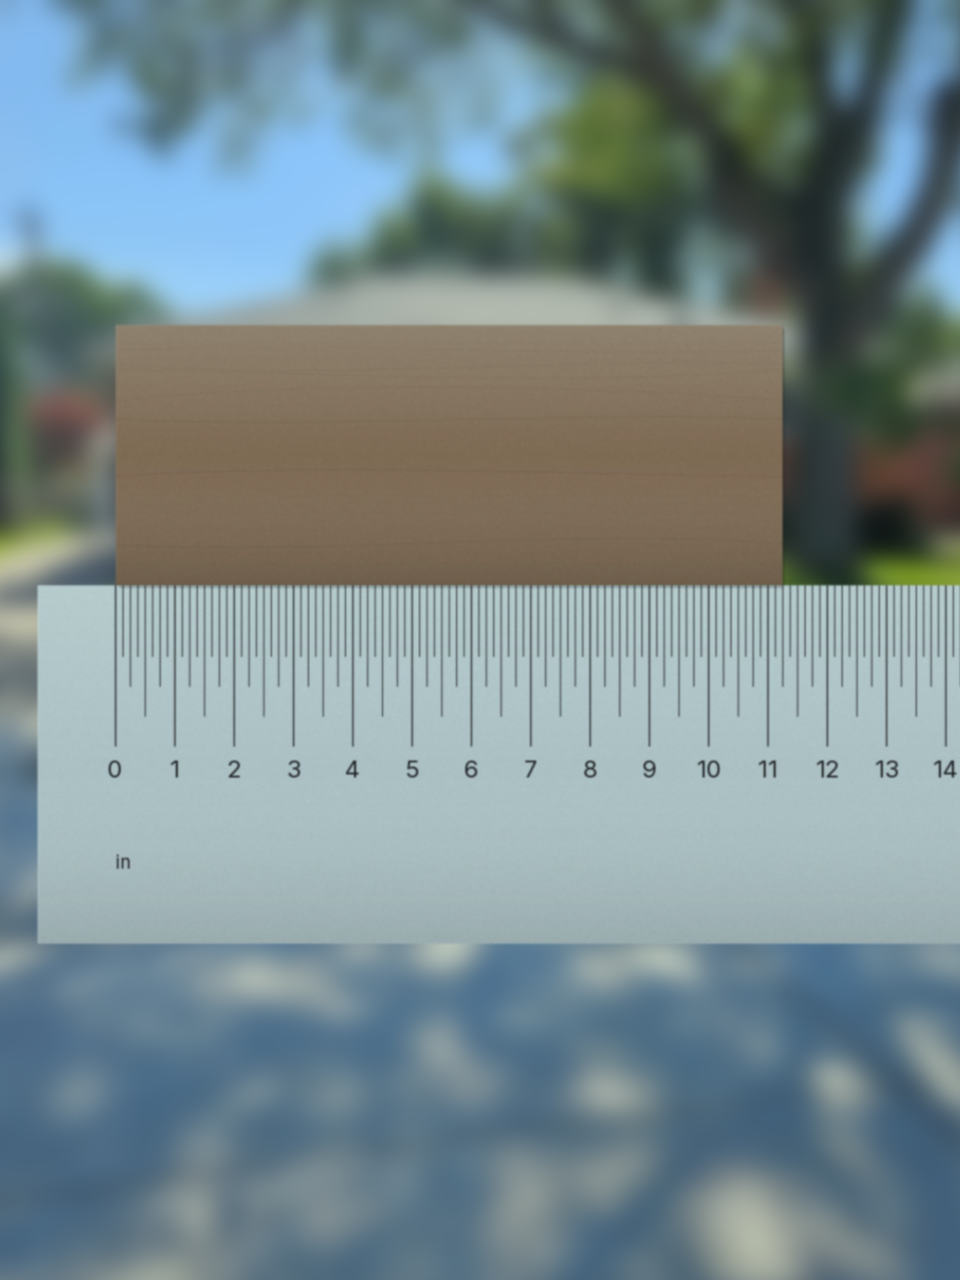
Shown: 11.25 in
